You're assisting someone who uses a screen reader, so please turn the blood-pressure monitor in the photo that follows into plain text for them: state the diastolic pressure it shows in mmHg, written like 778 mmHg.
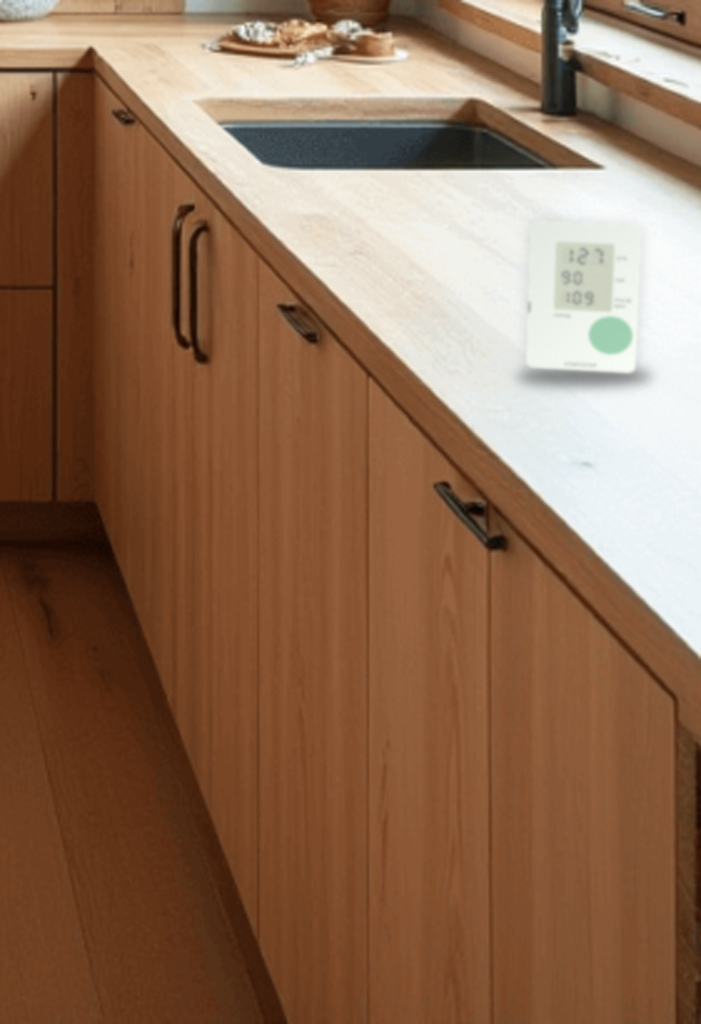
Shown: 90 mmHg
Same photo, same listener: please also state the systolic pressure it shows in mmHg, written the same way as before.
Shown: 127 mmHg
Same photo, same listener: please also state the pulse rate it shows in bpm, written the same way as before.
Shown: 109 bpm
